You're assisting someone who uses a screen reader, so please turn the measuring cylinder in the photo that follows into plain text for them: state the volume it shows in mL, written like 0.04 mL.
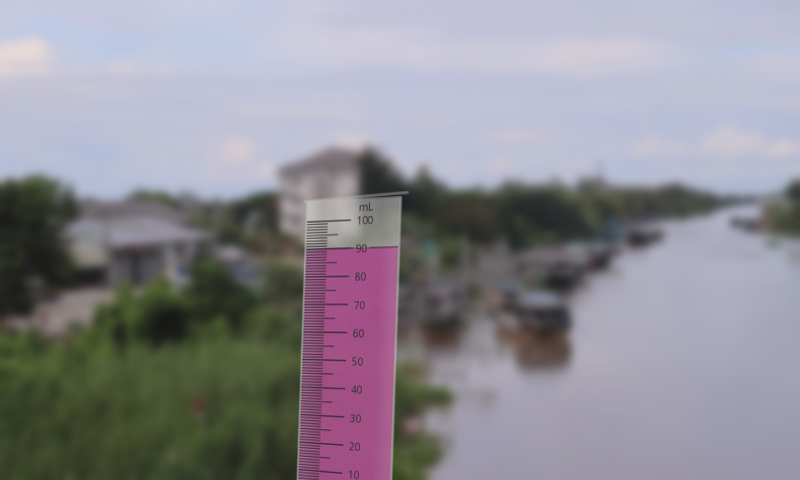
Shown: 90 mL
